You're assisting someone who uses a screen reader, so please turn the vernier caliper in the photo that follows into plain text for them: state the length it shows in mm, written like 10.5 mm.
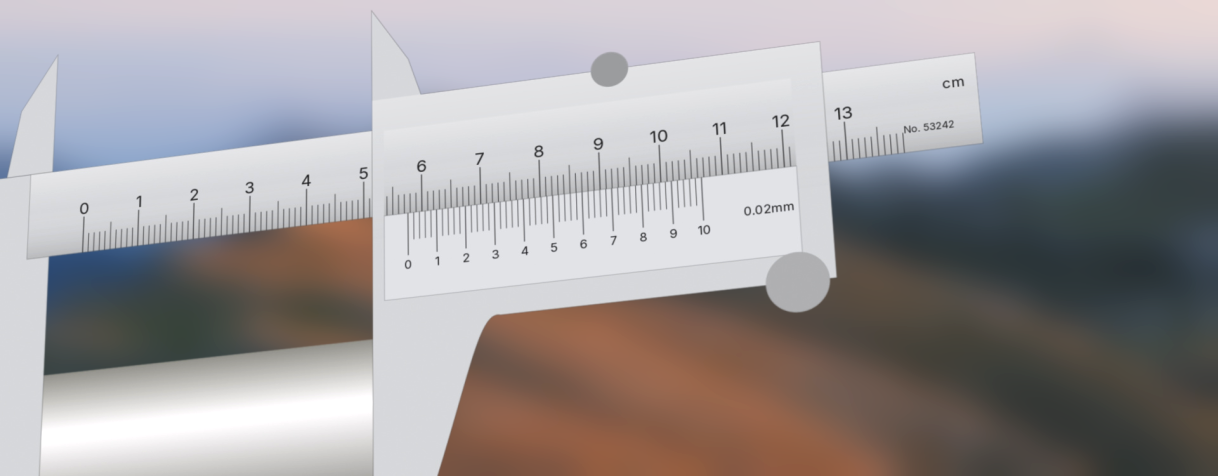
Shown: 57.6 mm
